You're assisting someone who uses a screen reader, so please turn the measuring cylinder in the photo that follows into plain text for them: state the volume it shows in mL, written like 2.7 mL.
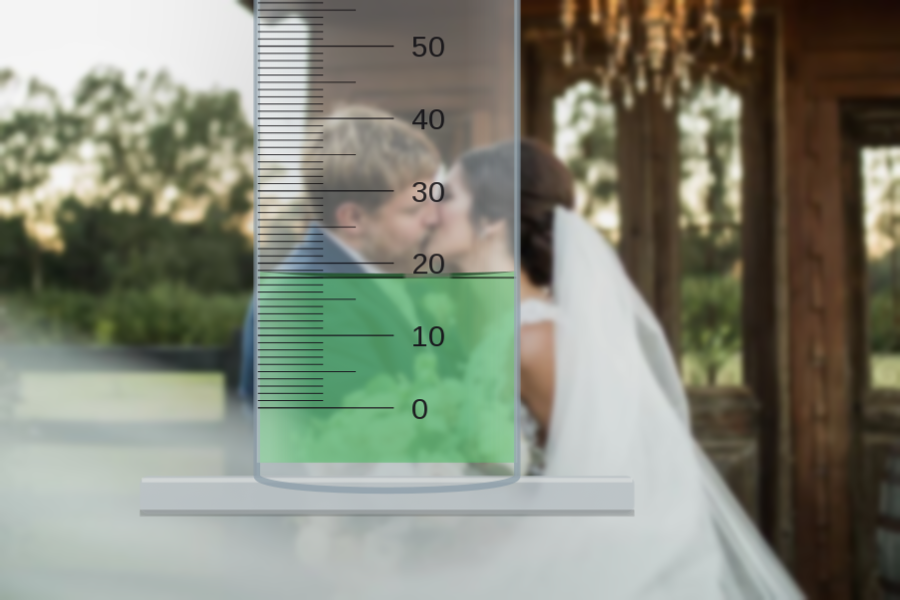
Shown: 18 mL
